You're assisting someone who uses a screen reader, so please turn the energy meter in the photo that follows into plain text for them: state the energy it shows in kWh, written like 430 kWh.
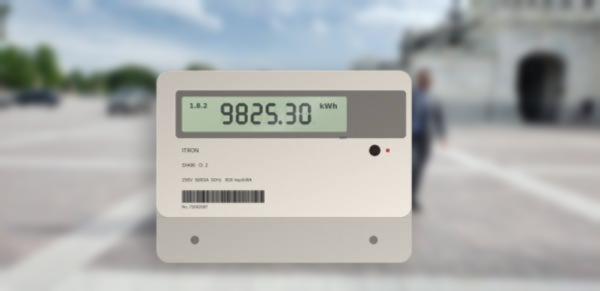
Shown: 9825.30 kWh
